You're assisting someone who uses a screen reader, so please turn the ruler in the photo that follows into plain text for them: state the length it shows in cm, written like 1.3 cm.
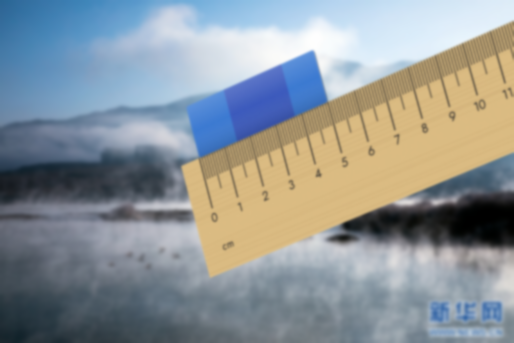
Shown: 5 cm
